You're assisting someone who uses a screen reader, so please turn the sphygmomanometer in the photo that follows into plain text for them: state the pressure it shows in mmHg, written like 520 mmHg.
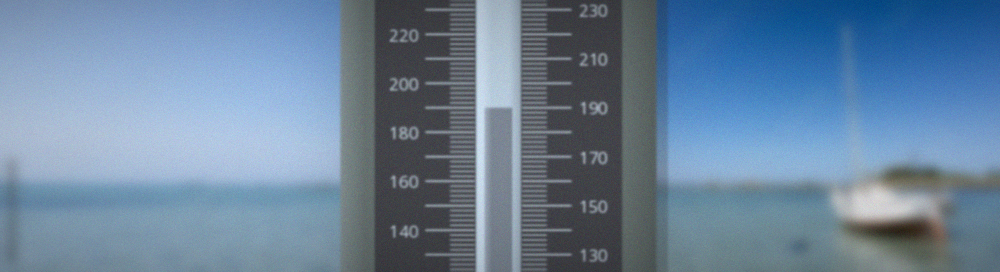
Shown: 190 mmHg
